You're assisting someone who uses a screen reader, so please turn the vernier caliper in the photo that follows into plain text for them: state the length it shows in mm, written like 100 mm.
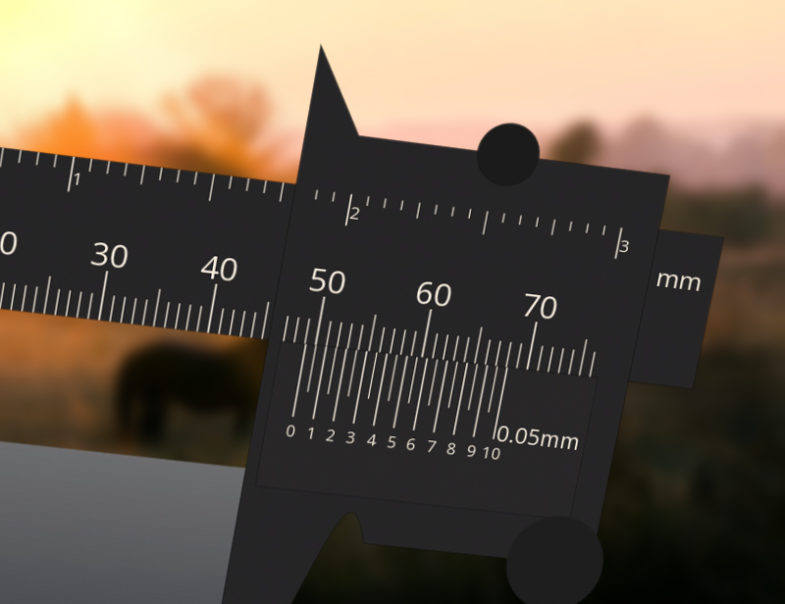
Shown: 49.1 mm
